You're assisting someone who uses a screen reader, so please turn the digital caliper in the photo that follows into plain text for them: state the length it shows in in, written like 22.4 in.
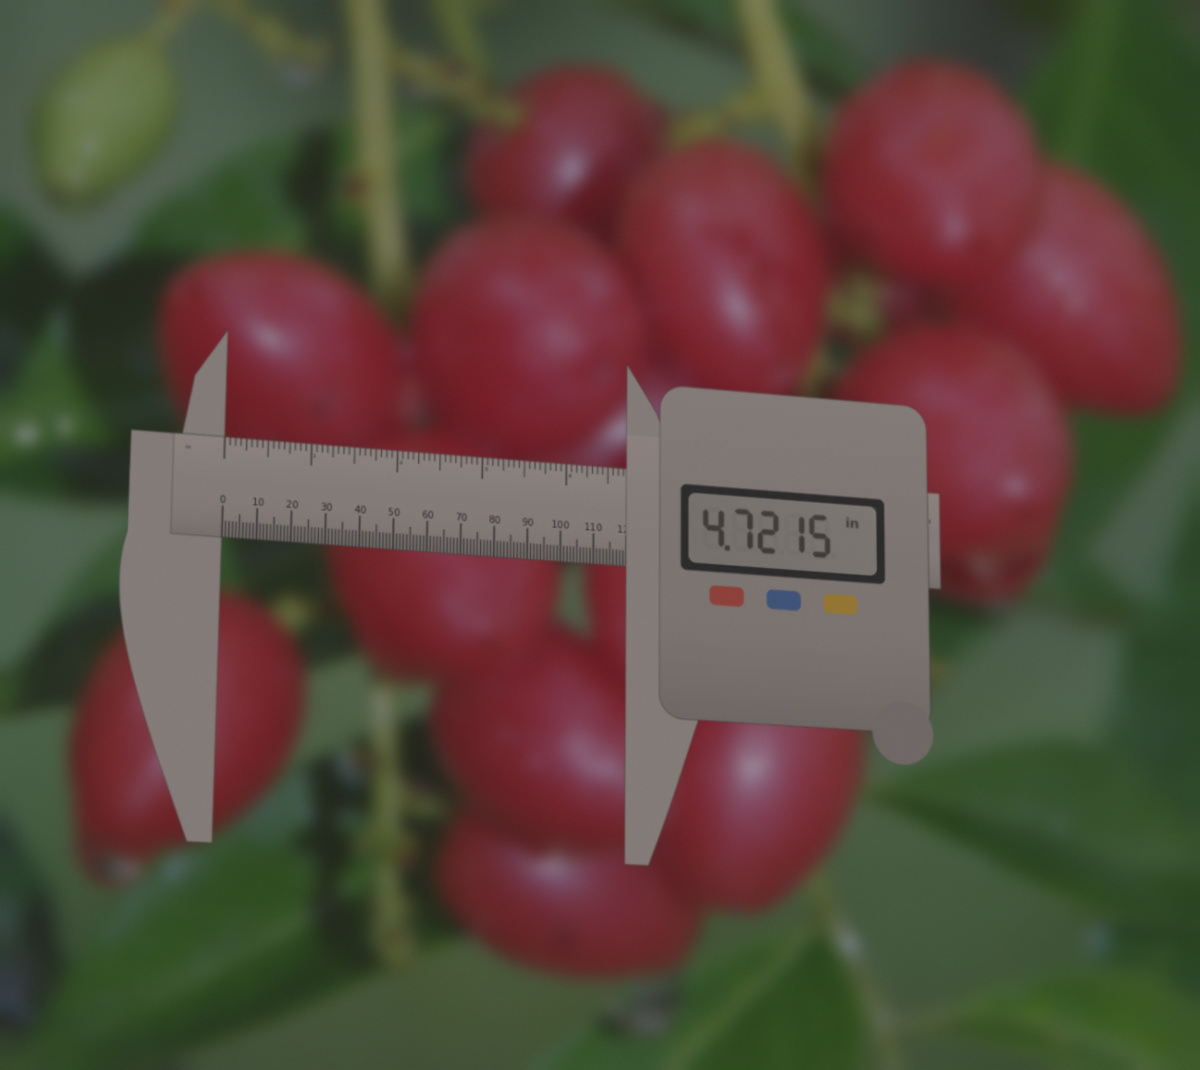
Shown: 4.7215 in
